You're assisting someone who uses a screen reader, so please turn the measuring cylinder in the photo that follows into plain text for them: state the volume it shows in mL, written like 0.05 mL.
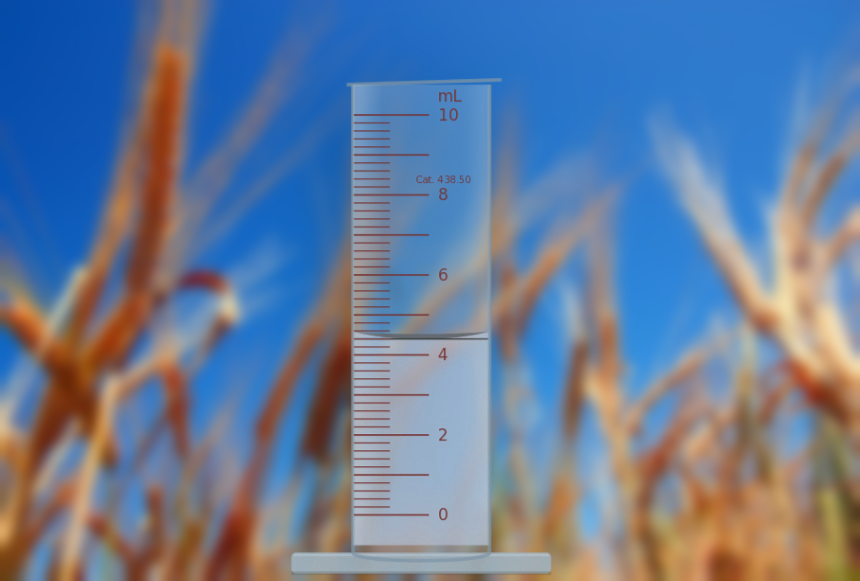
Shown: 4.4 mL
